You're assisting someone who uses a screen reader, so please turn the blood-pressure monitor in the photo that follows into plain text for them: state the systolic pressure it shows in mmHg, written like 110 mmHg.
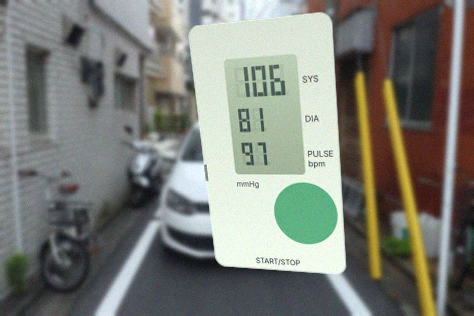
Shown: 106 mmHg
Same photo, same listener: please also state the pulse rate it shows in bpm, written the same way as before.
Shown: 97 bpm
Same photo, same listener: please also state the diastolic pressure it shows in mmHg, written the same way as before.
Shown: 81 mmHg
